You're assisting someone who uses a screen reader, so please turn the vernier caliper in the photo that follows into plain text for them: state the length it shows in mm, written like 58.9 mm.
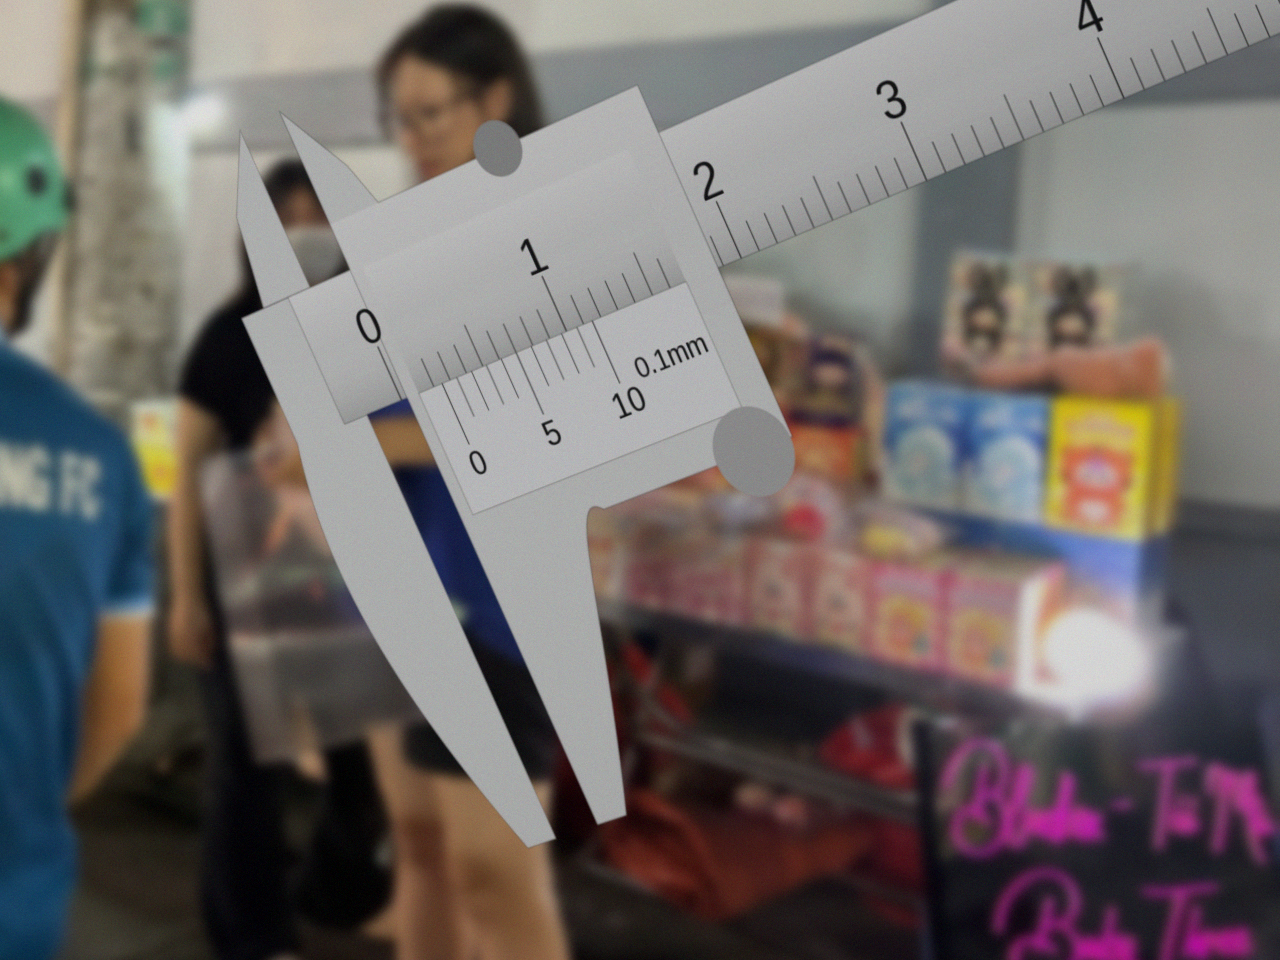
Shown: 2.5 mm
